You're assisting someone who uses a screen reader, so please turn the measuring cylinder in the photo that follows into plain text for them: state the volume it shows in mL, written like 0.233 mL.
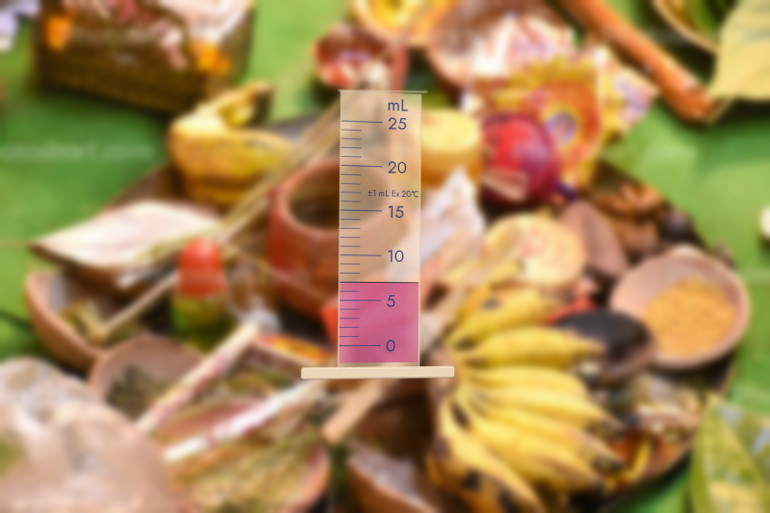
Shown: 7 mL
